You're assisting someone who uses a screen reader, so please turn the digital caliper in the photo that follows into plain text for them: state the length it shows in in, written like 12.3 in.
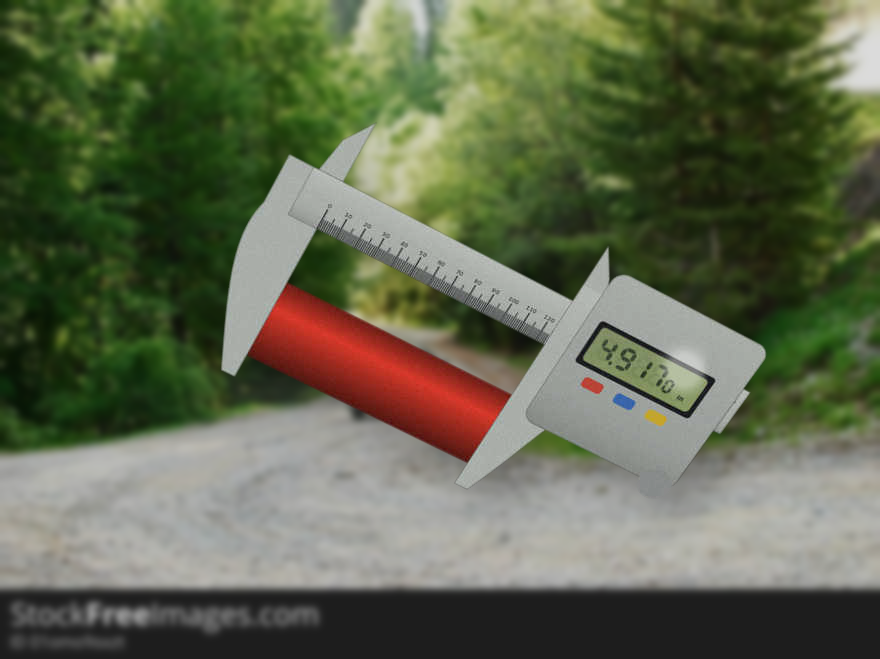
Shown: 4.9170 in
